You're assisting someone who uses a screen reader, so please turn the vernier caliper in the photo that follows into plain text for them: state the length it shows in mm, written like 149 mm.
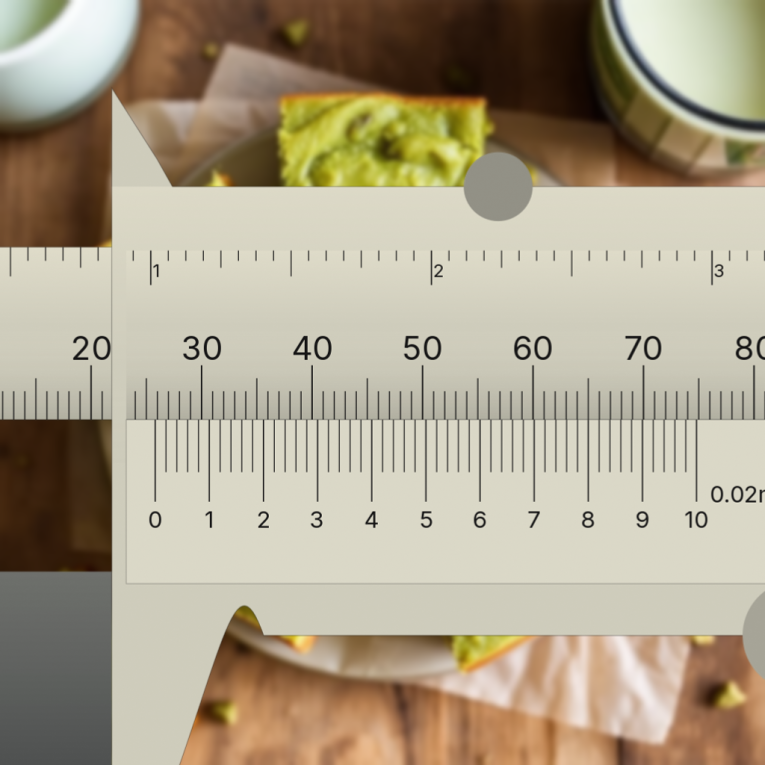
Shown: 25.8 mm
